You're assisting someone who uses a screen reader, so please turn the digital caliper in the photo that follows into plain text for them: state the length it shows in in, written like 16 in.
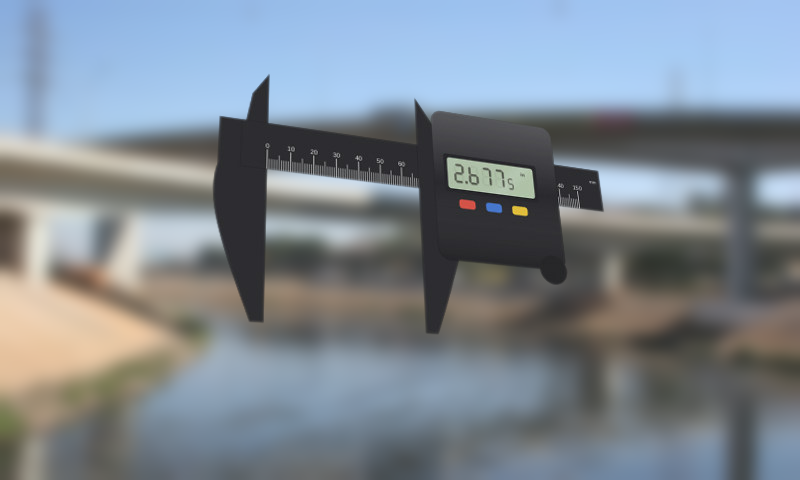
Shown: 2.6775 in
